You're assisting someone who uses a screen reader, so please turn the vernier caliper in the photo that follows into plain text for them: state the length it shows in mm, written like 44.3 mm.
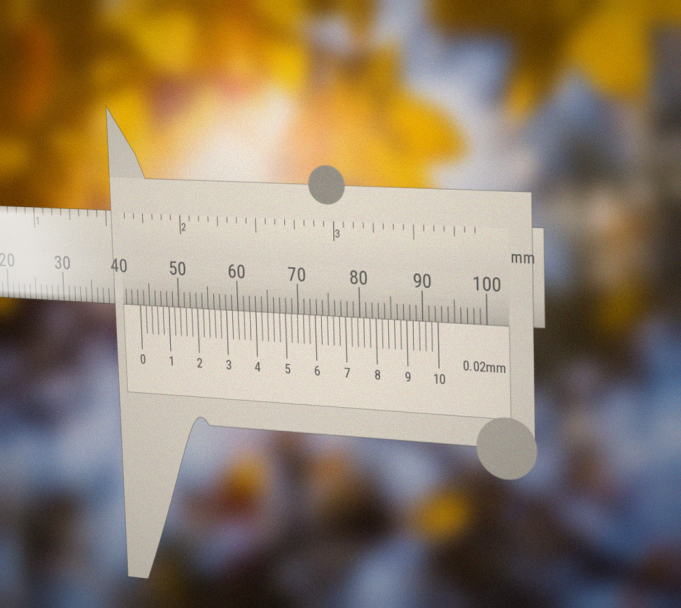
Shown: 43.4 mm
